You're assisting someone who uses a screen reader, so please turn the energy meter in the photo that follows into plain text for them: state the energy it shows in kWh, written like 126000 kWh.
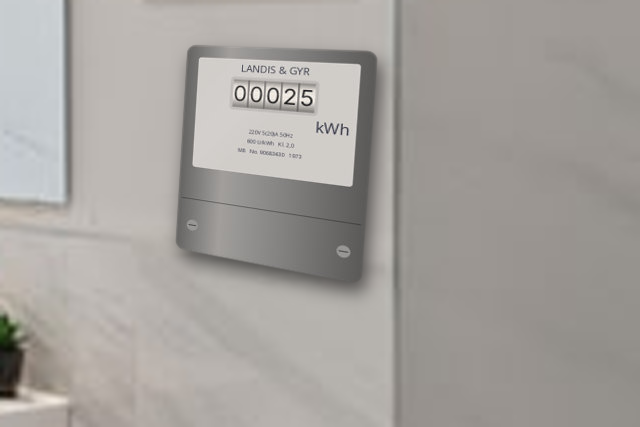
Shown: 25 kWh
